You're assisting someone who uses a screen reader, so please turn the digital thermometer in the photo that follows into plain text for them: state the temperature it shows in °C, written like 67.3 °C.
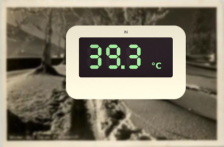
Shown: 39.3 °C
